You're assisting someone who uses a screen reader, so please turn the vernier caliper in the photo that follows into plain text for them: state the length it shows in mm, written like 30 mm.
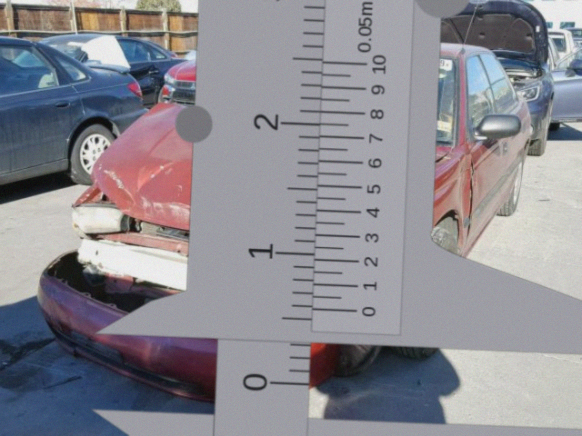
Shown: 5.8 mm
